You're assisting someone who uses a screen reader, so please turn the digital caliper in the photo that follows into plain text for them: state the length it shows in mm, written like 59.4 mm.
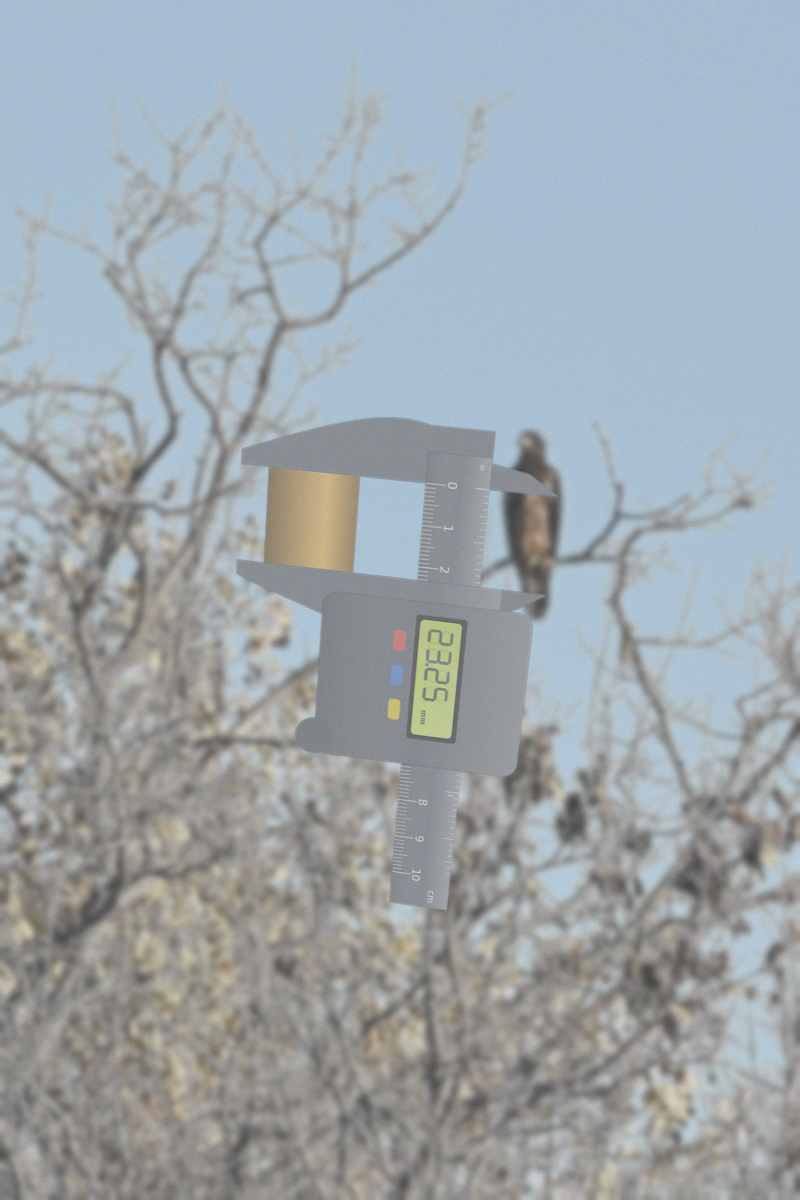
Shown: 23.25 mm
